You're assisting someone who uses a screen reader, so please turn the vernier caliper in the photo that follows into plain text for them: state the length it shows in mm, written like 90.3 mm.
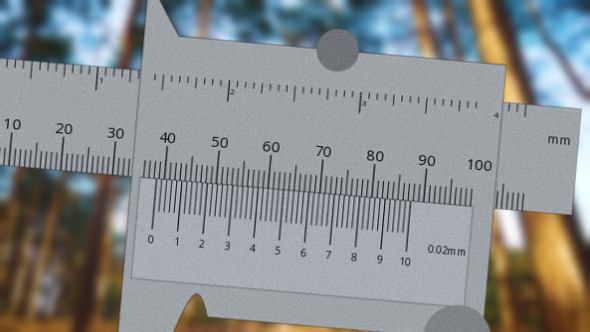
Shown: 38.5 mm
